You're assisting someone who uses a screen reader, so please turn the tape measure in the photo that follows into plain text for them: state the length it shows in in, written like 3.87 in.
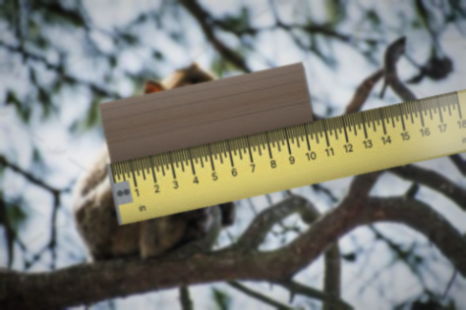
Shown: 10.5 in
